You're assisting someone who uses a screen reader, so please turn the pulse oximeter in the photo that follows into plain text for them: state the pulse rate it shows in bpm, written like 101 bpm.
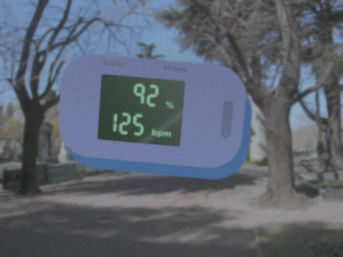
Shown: 125 bpm
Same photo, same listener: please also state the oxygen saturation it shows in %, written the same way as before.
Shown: 92 %
